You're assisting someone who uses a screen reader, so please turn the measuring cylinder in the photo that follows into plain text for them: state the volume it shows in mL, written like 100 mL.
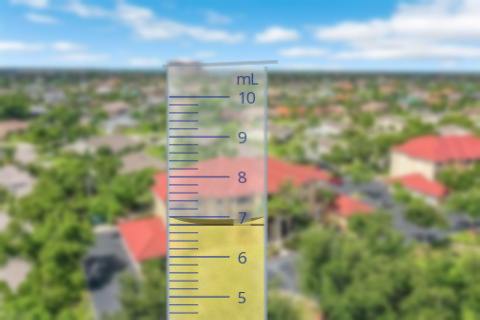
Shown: 6.8 mL
